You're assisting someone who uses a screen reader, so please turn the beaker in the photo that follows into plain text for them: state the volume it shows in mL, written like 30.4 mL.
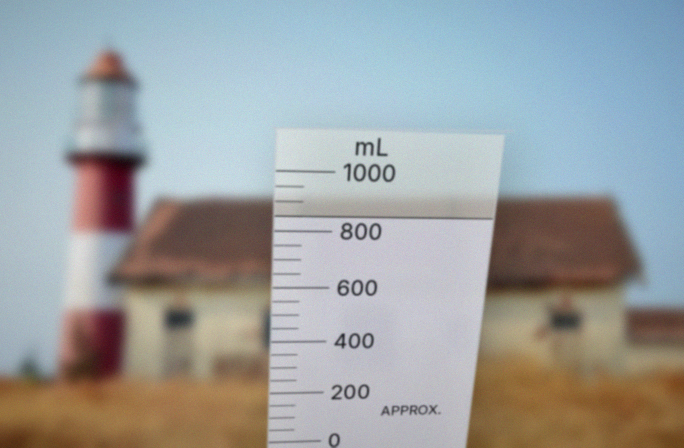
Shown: 850 mL
